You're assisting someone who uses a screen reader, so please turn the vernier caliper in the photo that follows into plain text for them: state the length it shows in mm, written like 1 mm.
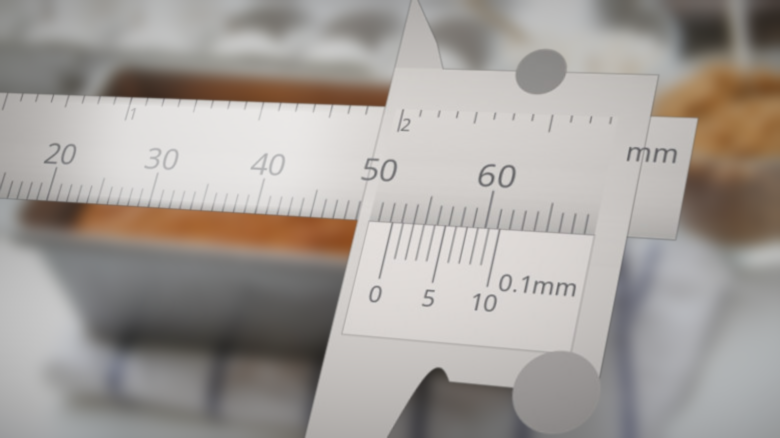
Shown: 52.2 mm
